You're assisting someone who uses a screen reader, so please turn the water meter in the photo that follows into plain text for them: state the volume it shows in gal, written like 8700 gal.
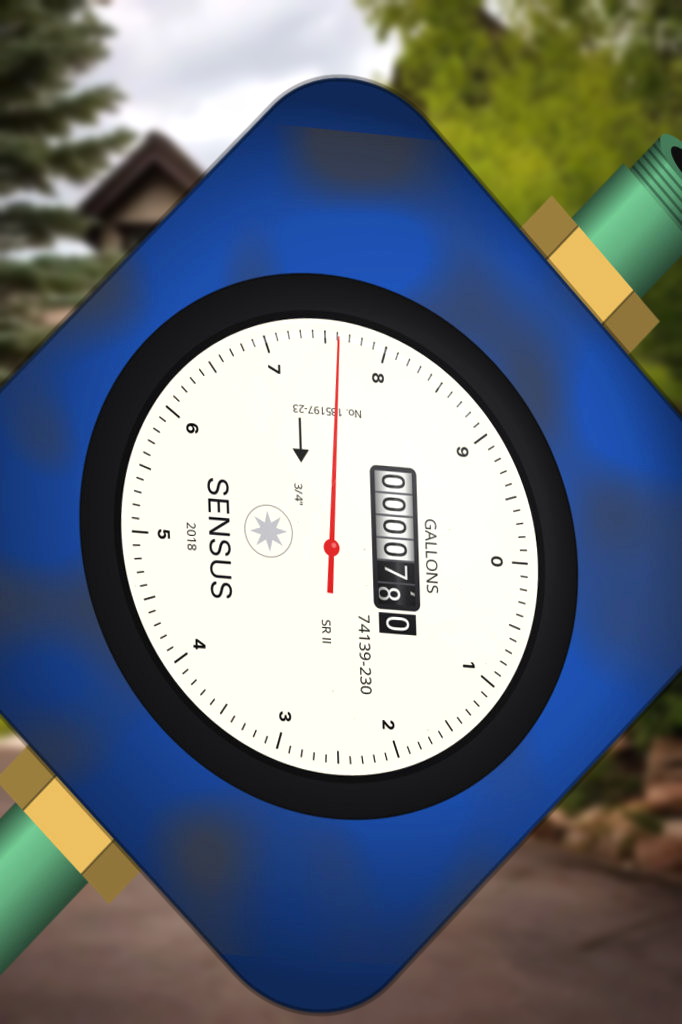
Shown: 777.6 gal
